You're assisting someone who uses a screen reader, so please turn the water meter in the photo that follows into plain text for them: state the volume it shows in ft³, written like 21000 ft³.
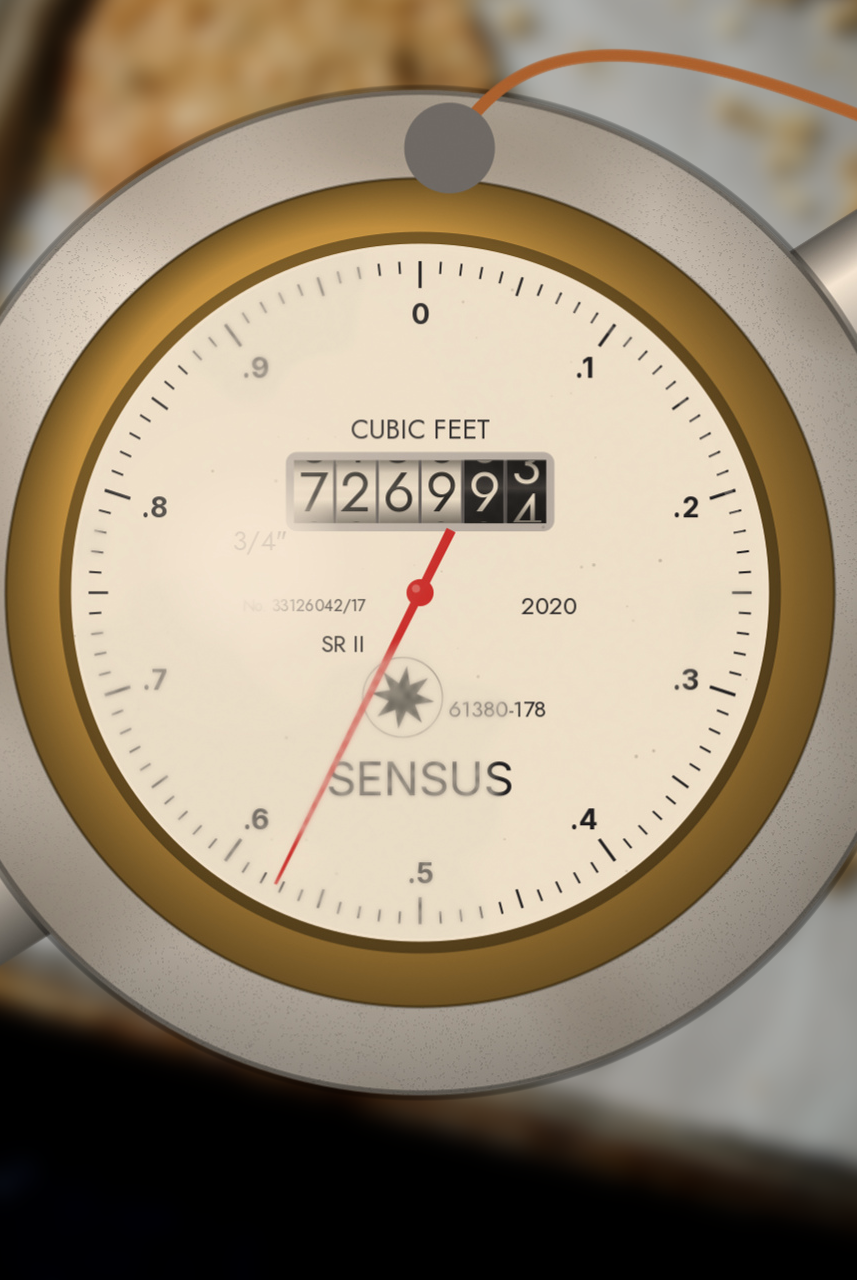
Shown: 726993.57 ft³
